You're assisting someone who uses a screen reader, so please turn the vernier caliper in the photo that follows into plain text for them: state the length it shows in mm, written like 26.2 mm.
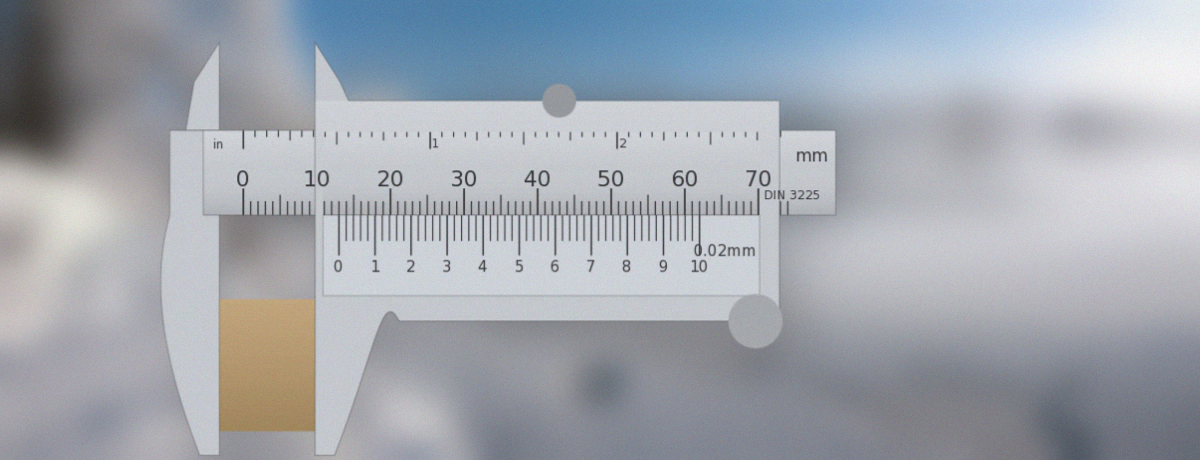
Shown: 13.0 mm
